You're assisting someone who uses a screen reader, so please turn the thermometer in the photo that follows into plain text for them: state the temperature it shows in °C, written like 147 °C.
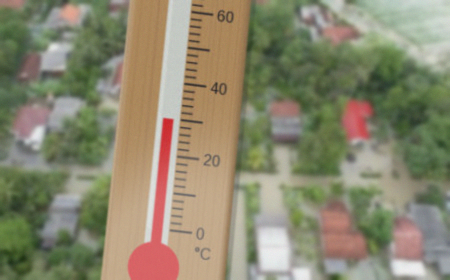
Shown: 30 °C
